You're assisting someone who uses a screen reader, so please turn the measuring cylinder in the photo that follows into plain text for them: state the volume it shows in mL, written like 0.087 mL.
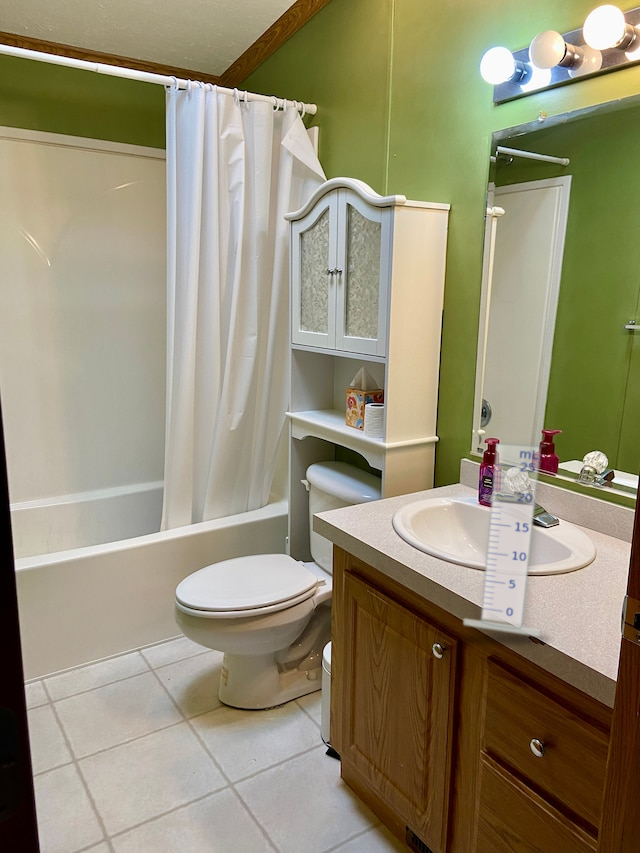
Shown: 19 mL
